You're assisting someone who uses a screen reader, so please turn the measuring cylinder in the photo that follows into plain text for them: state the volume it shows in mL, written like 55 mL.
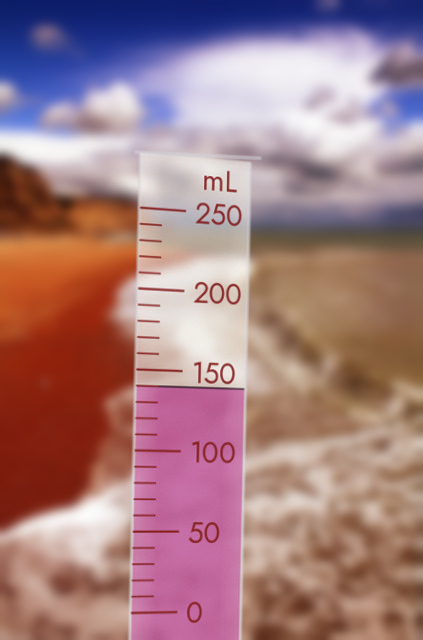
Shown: 140 mL
